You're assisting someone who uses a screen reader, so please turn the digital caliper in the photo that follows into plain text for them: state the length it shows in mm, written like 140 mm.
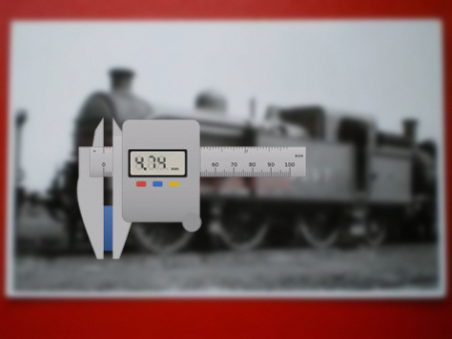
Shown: 4.74 mm
